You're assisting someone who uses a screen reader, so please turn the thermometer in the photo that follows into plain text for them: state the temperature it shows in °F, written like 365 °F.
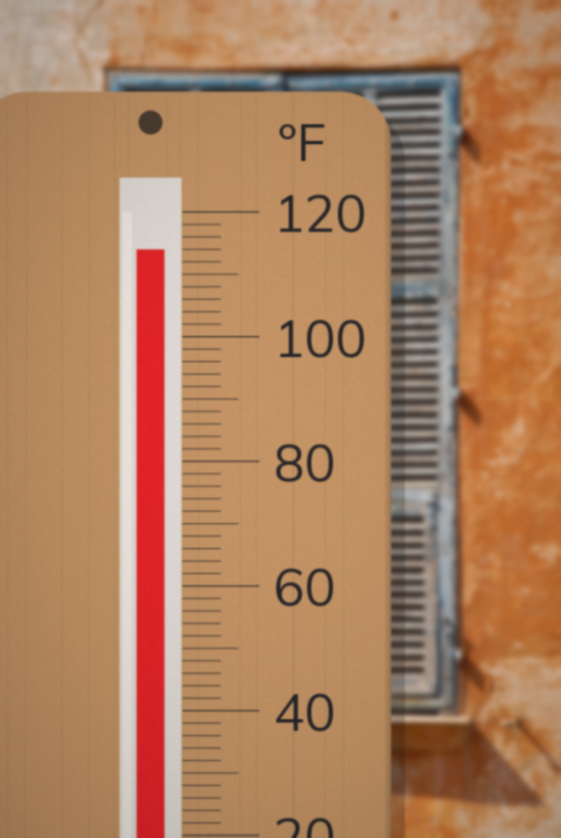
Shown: 114 °F
